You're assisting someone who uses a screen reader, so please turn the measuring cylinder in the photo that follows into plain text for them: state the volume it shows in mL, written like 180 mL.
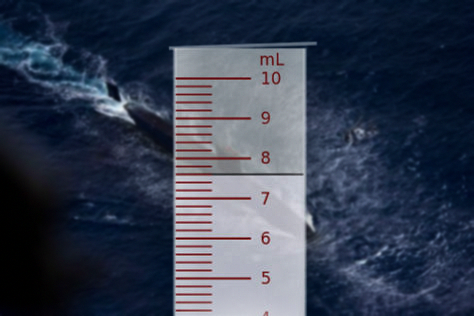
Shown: 7.6 mL
